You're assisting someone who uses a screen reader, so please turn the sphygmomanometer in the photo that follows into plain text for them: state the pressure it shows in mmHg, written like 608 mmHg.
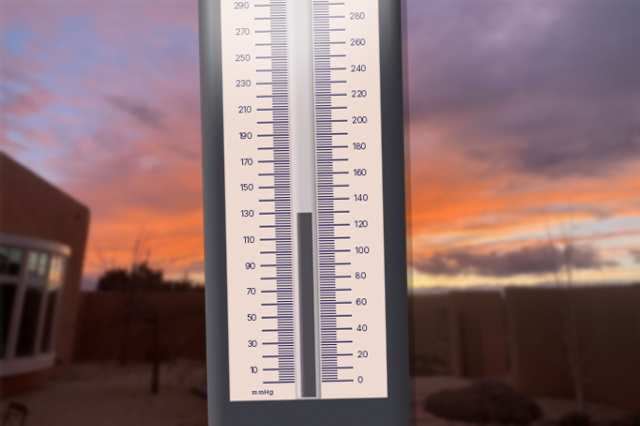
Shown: 130 mmHg
